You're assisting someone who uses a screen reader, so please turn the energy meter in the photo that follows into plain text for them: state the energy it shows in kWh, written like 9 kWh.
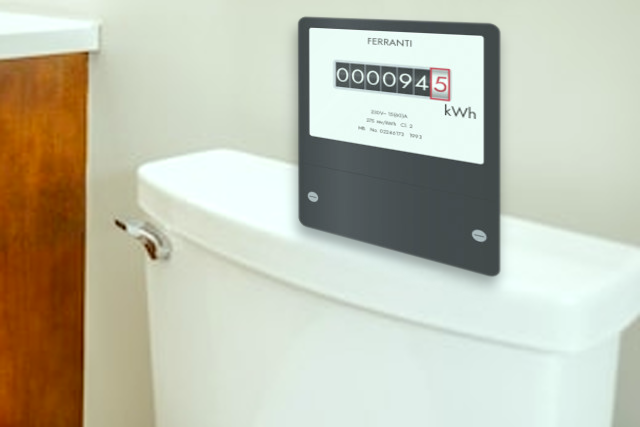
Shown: 94.5 kWh
